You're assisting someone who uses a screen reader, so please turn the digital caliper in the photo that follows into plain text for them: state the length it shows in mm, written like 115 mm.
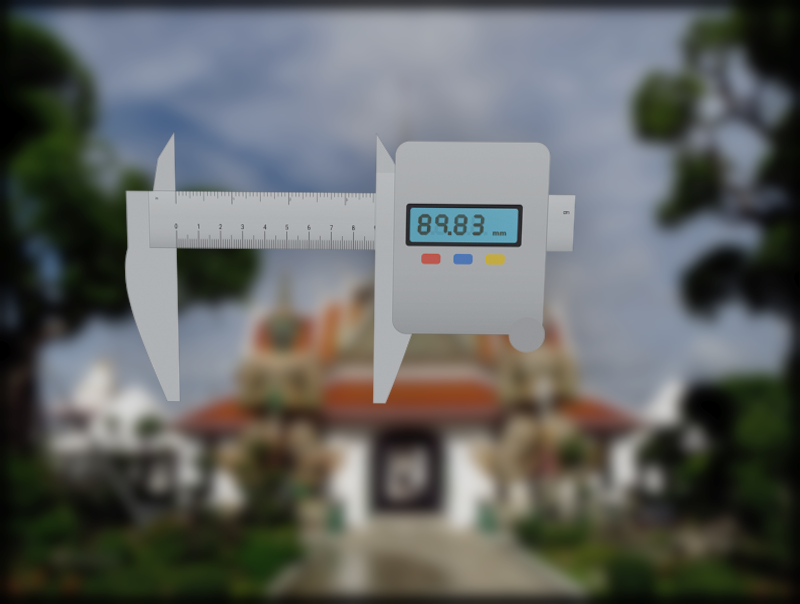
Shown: 89.83 mm
